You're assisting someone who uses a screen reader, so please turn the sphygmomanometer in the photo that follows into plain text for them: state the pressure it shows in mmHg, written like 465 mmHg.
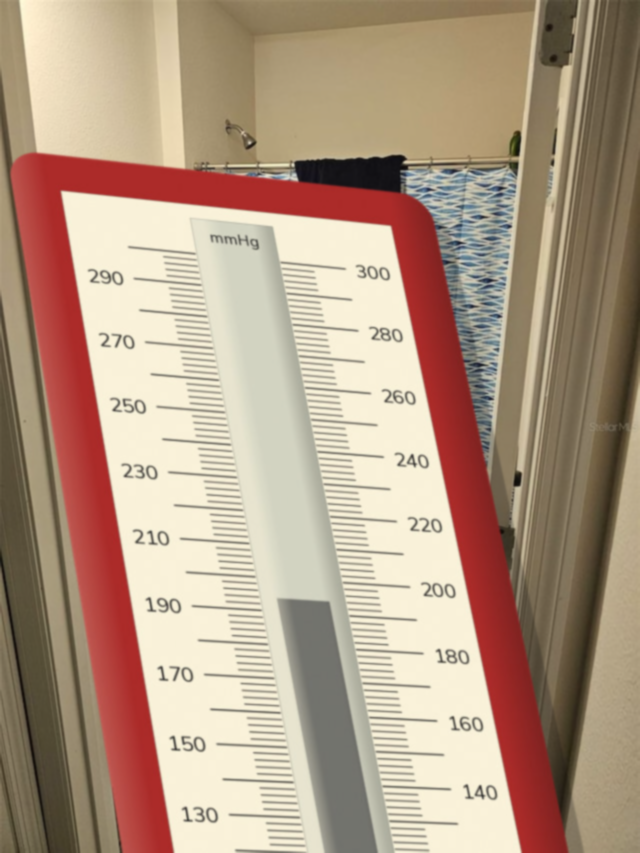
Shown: 194 mmHg
